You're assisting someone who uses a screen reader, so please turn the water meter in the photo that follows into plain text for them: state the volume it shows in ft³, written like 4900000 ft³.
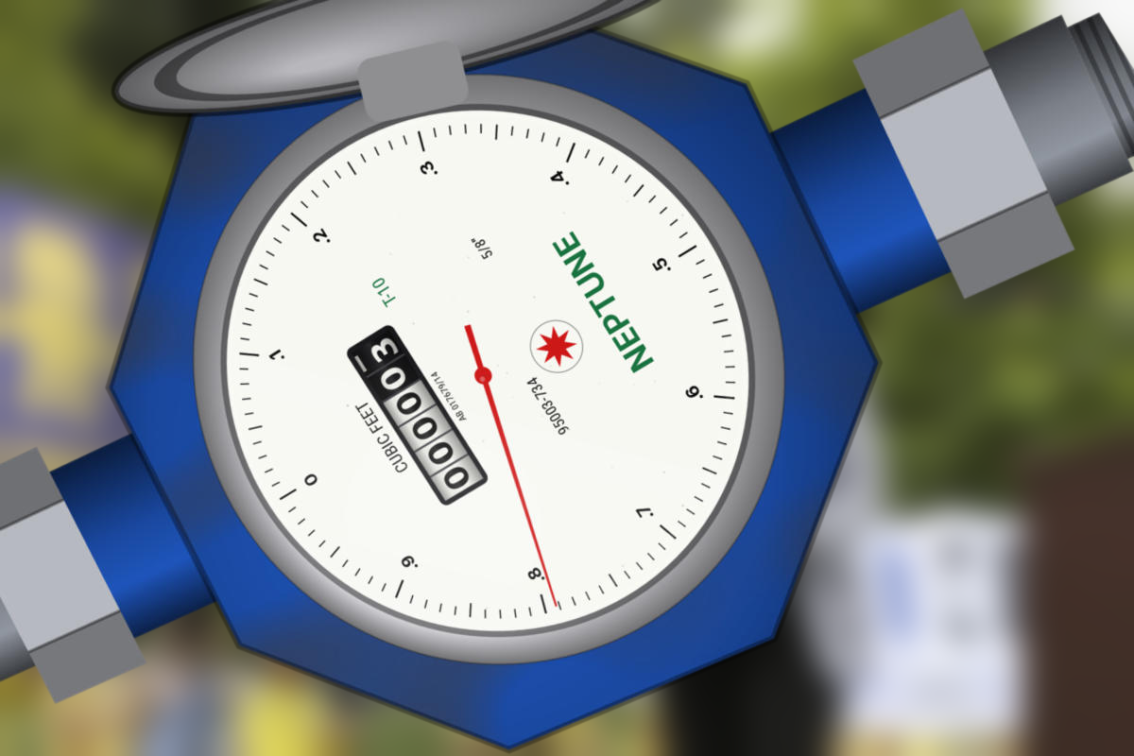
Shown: 2.79 ft³
